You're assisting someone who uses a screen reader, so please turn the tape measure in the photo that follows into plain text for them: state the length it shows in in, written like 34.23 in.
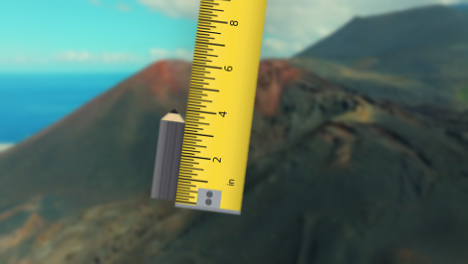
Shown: 4 in
